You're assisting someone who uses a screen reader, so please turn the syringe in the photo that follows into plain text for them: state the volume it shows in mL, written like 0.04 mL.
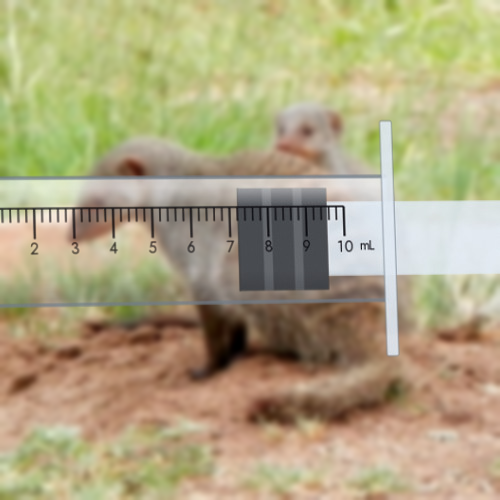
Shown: 7.2 mL
